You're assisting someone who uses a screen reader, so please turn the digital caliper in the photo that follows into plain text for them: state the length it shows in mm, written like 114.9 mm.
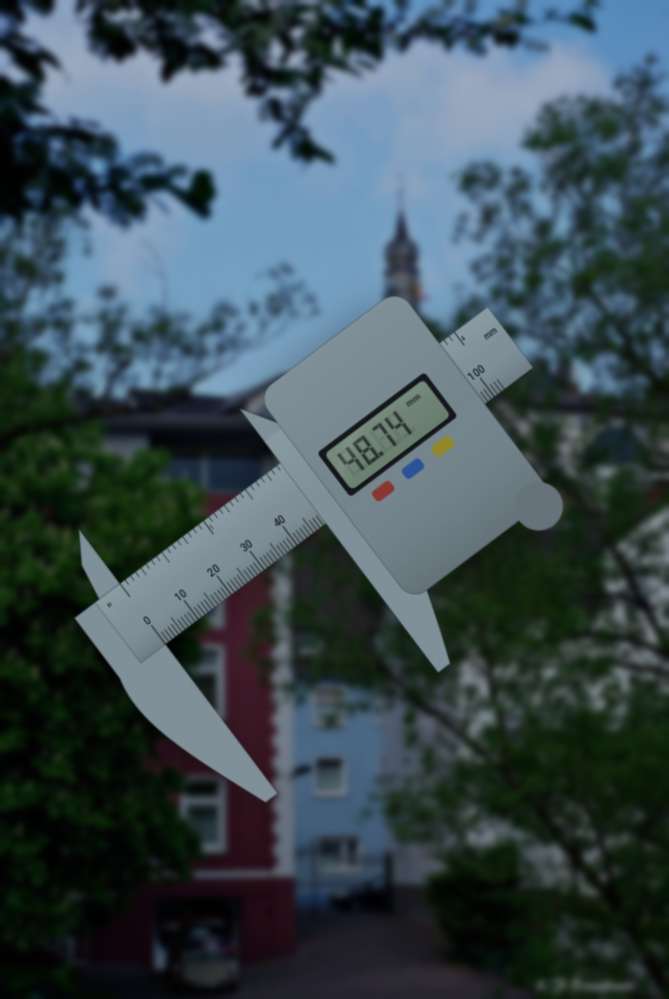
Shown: 48.74 mm
